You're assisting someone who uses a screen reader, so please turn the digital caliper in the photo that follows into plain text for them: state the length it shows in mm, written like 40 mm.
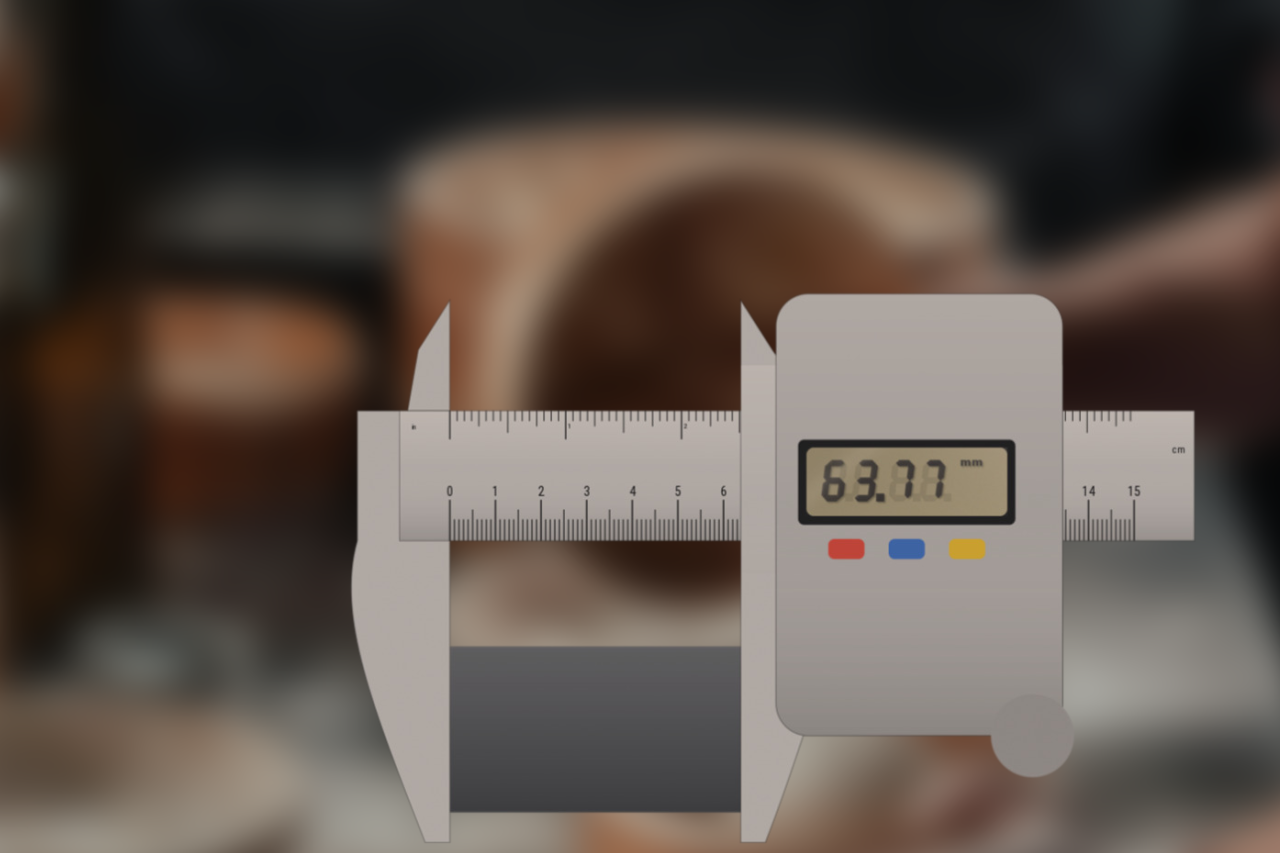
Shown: 63.77 mm
